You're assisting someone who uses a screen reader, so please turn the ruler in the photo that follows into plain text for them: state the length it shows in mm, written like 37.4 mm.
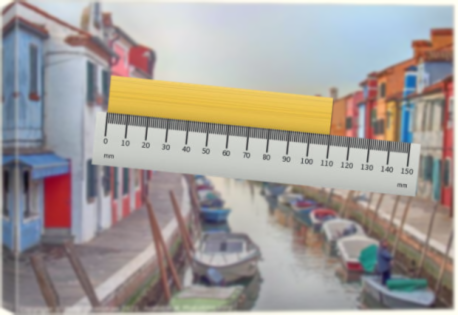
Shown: 110 mm
